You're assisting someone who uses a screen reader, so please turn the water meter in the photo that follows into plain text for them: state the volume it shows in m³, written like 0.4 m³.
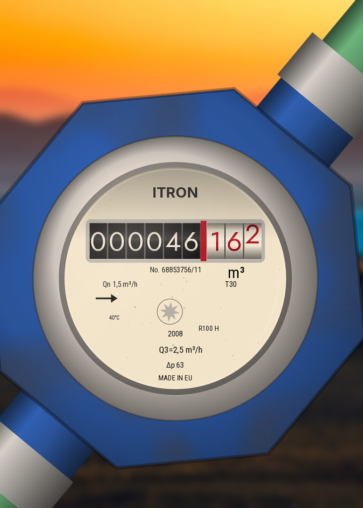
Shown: 46.162 m³
